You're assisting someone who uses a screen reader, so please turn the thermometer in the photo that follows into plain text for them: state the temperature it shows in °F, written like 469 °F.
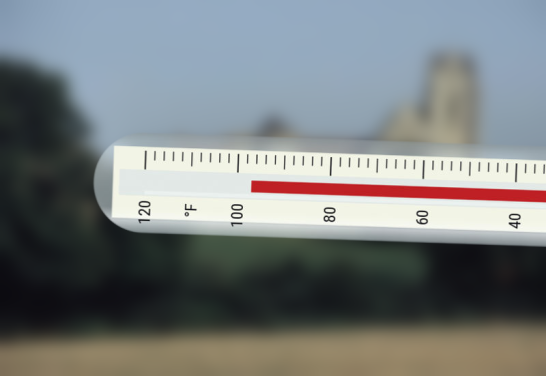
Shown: 97 °F
